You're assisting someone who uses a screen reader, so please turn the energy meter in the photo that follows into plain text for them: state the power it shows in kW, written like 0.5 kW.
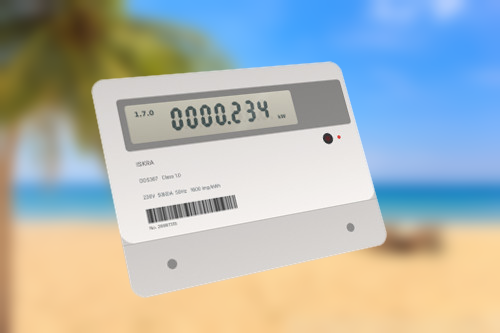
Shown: 0.234 kW
